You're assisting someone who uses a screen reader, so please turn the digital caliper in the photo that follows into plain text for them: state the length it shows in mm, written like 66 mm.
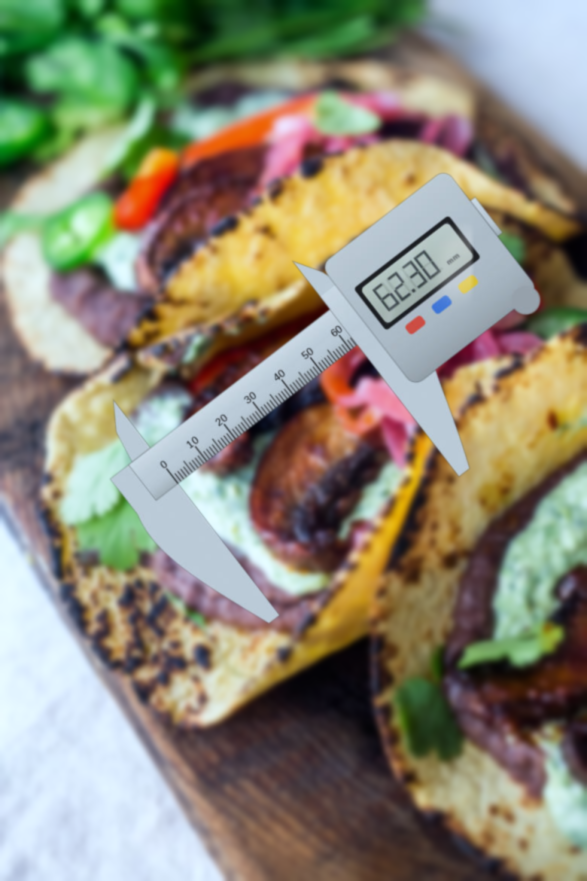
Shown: 62.30 mm
